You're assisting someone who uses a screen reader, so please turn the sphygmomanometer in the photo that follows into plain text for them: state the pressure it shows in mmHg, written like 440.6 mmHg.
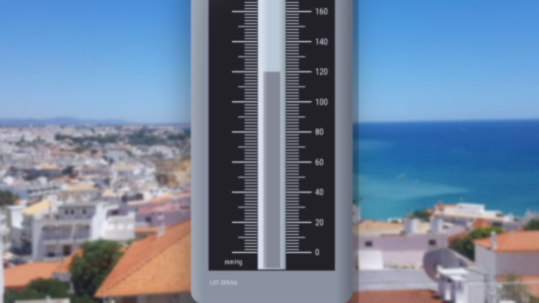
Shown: 120 mmHg
